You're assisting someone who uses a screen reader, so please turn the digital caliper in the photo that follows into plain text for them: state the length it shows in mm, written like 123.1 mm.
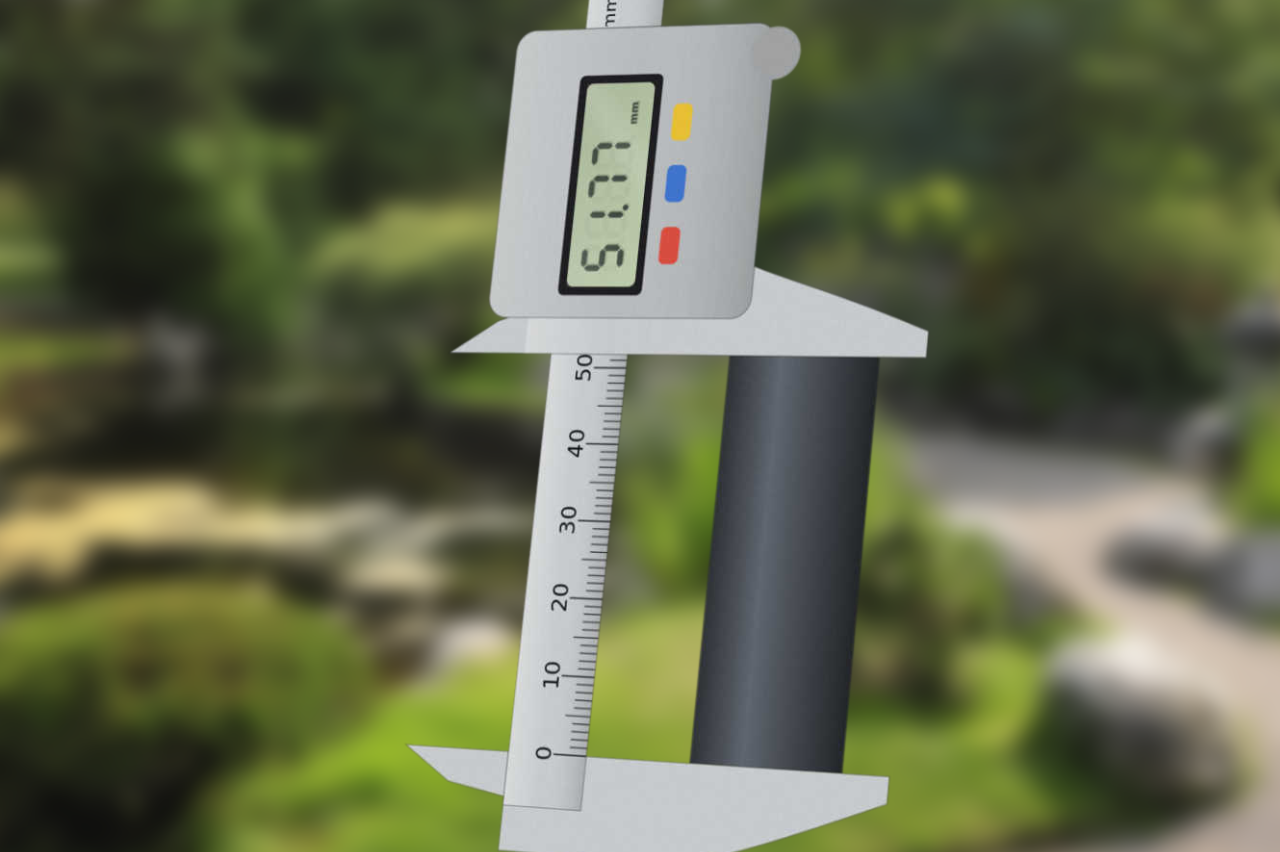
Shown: 51.77 mm
